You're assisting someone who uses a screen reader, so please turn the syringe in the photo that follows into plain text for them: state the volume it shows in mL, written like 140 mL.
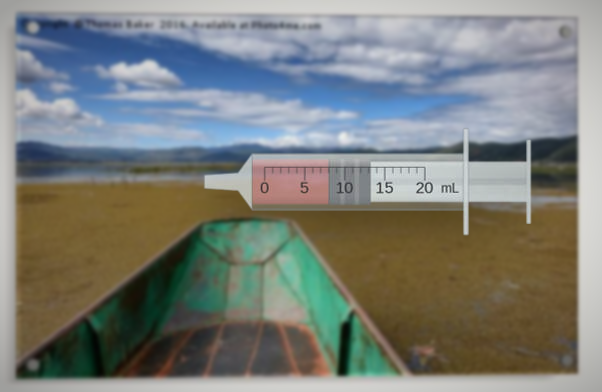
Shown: 8 mL
